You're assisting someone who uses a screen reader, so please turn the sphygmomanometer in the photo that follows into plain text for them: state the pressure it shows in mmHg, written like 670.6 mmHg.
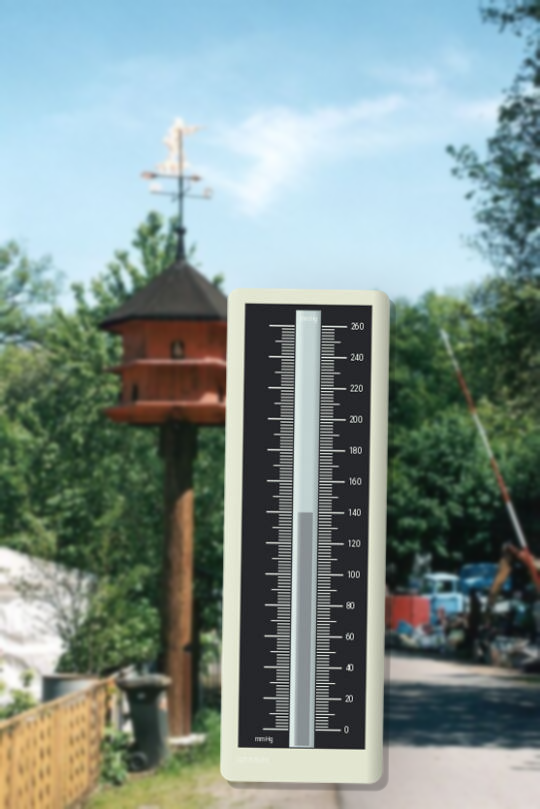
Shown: 140 mmHg
